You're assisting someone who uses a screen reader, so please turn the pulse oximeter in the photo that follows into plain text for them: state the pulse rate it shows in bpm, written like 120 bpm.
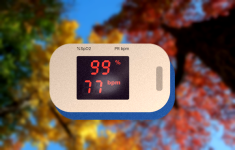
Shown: 77 bpm
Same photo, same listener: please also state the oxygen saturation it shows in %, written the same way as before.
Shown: 99 %
